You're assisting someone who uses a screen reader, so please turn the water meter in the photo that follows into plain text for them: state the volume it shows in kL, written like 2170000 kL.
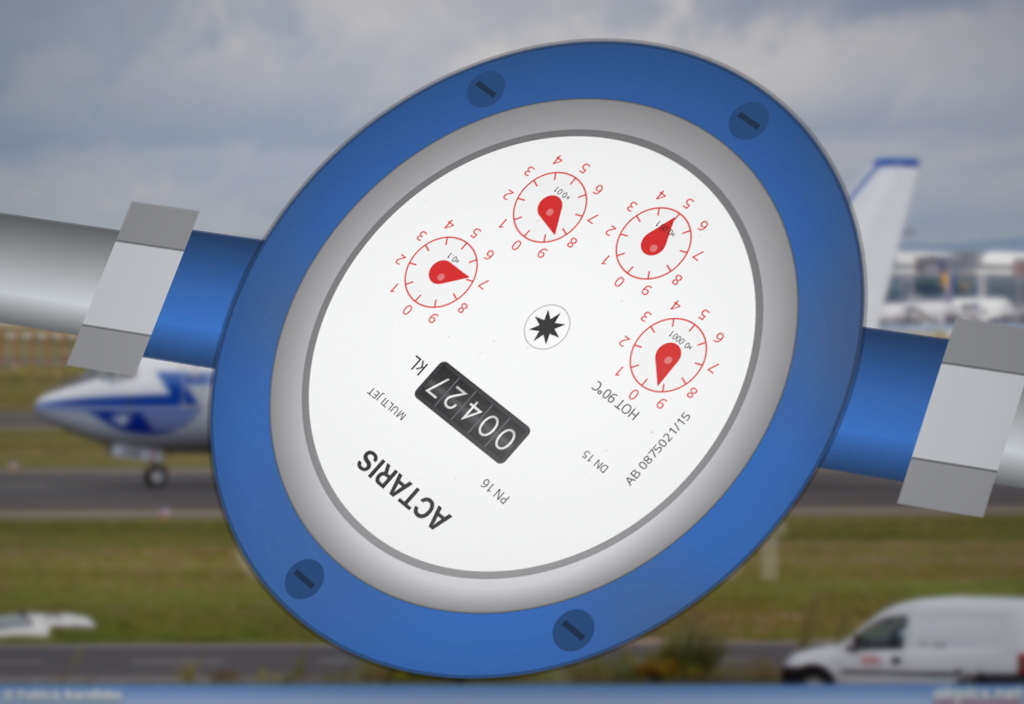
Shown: 427.6849 kL
